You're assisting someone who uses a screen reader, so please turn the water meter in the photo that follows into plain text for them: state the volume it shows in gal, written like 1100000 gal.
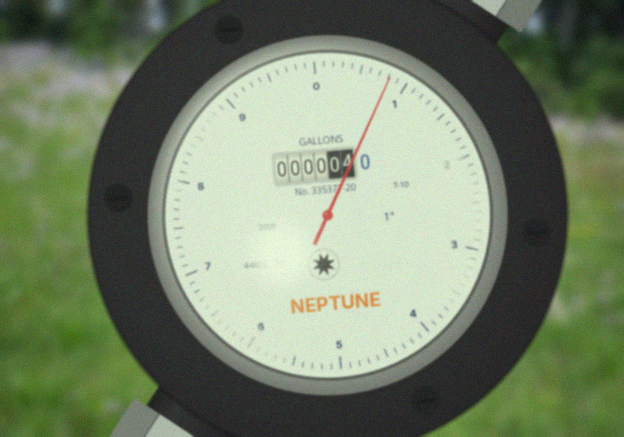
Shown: 40.8 gal
